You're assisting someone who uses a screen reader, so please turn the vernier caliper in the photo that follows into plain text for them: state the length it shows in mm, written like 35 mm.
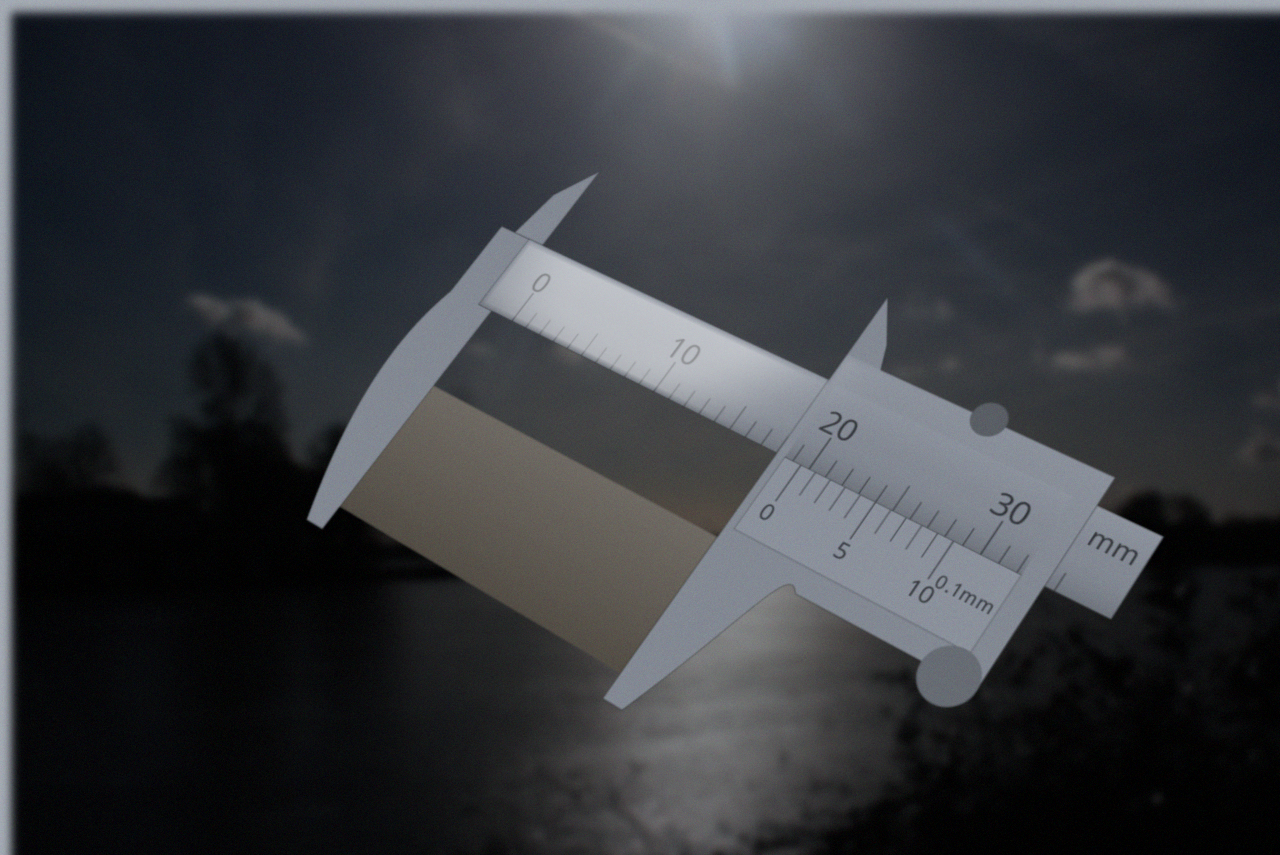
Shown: 19.5 mm
